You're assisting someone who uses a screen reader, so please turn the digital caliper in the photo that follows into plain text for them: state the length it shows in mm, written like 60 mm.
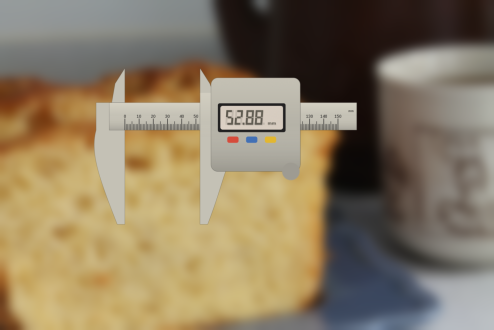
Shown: 52.88 mm
